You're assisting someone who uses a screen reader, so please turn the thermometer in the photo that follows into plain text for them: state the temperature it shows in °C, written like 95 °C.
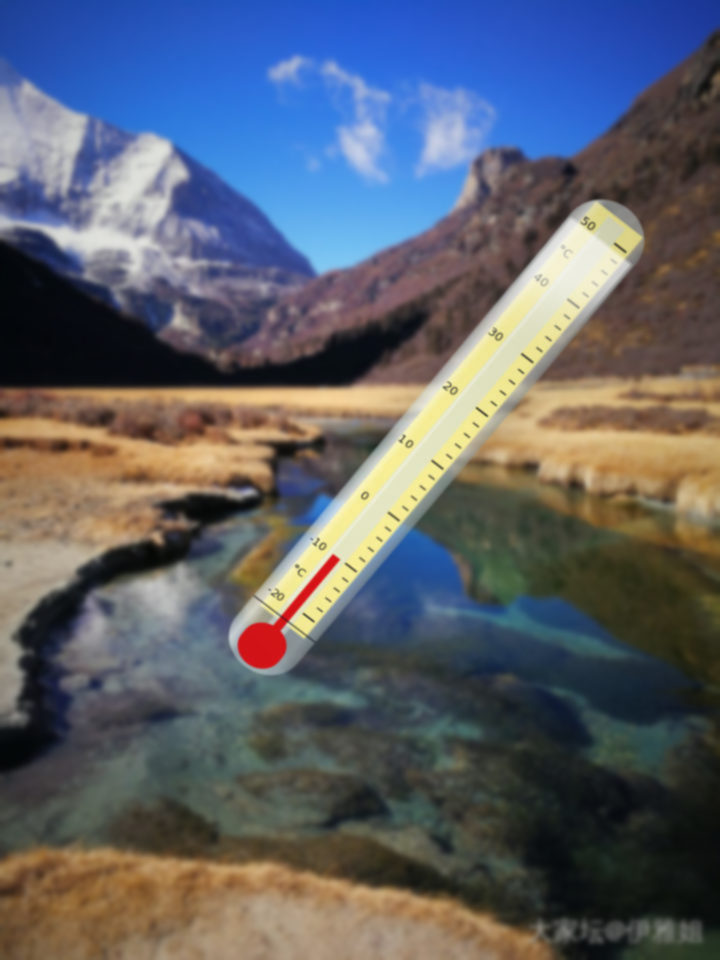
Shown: -10 °C
